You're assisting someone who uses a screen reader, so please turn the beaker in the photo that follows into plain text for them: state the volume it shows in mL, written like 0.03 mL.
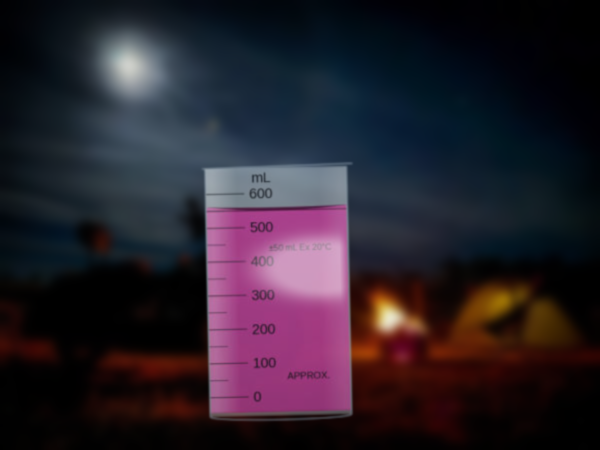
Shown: 550 mL
